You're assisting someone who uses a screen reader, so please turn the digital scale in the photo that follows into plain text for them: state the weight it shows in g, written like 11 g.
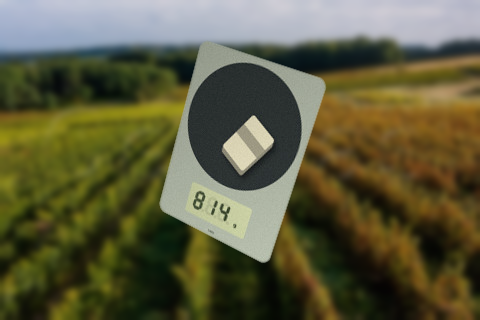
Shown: 814 g
